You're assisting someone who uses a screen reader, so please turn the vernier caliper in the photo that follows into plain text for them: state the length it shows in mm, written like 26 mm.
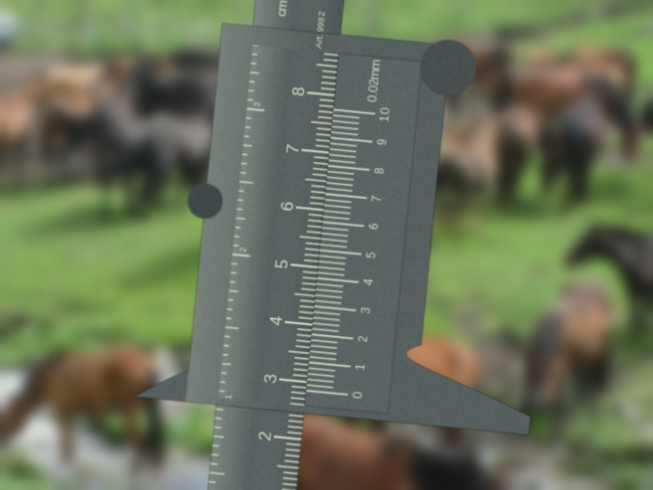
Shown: 28.5 mm
